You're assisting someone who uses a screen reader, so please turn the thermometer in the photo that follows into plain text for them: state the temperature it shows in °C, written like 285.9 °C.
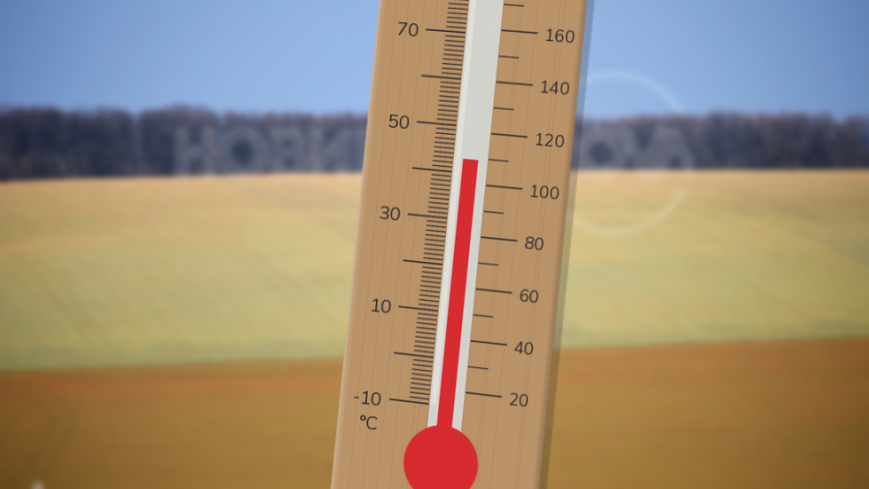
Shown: 43 °C
